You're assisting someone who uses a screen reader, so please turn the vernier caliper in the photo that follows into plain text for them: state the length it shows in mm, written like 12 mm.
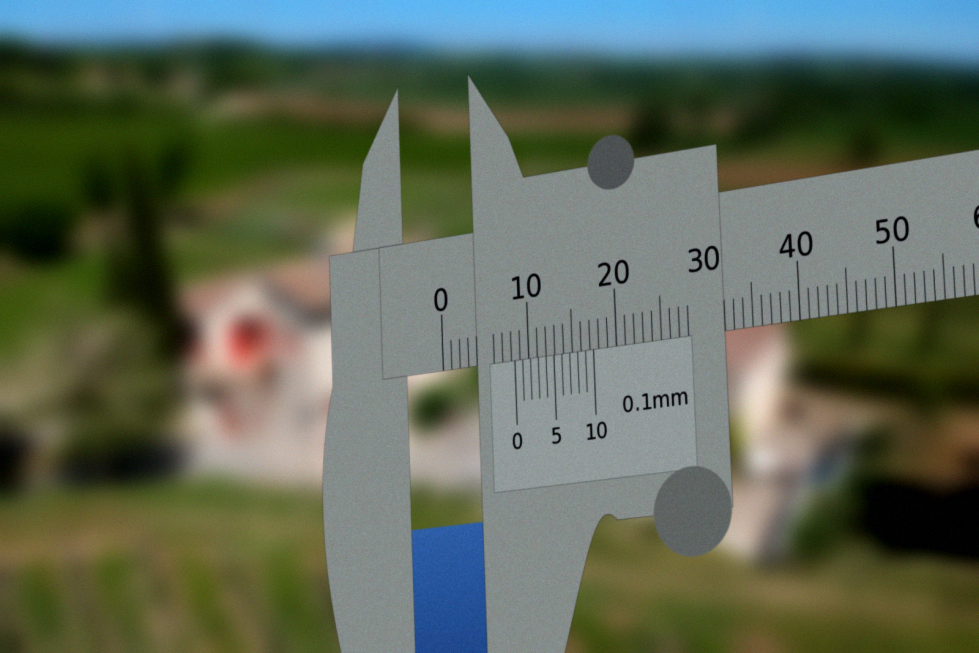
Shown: 8.4 mm
